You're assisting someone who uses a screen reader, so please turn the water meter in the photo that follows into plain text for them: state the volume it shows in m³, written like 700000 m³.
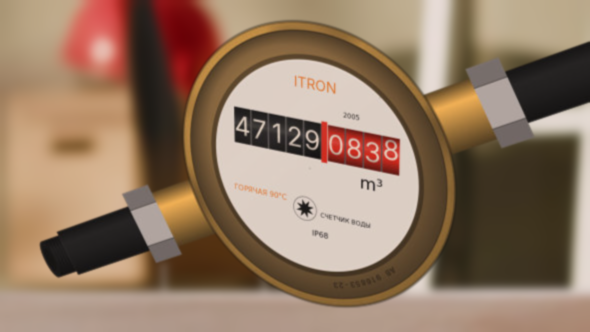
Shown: 47129.0838 m³
